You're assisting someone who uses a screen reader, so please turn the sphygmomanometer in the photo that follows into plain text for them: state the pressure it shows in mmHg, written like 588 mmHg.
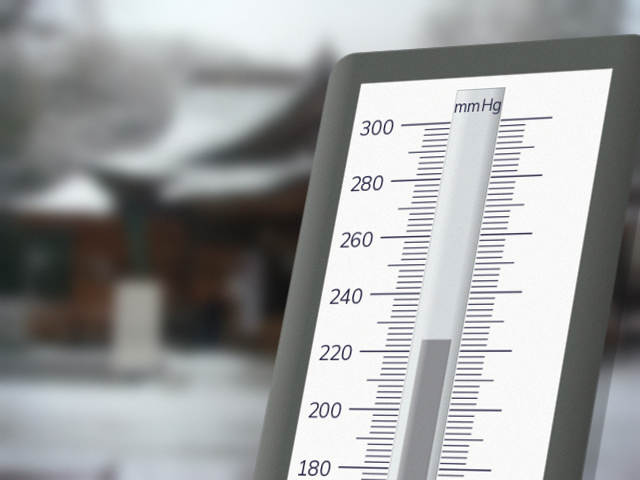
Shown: 224 mmHg
